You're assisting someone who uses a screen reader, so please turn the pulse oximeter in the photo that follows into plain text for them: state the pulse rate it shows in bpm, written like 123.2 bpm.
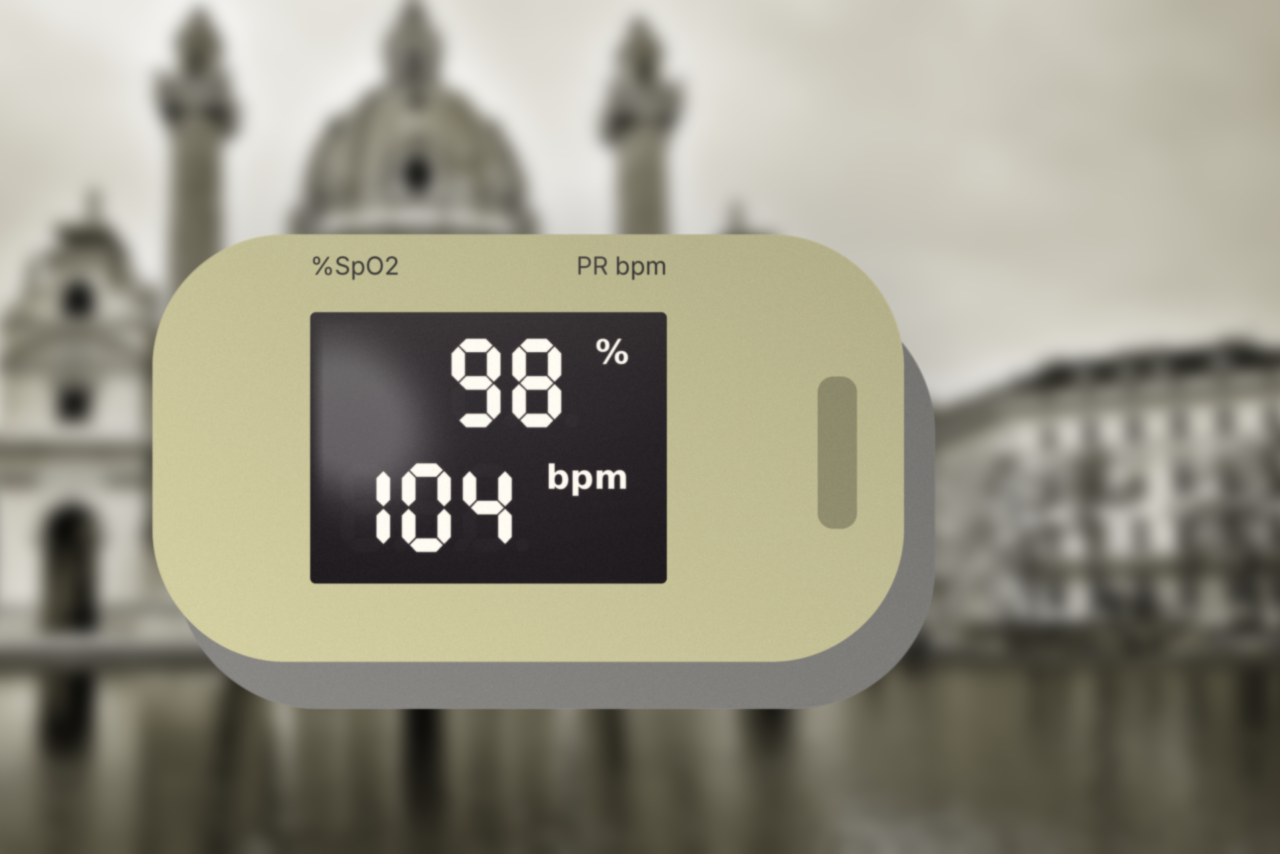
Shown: 104 bpm
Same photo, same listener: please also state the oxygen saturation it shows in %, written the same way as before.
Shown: 98 %
